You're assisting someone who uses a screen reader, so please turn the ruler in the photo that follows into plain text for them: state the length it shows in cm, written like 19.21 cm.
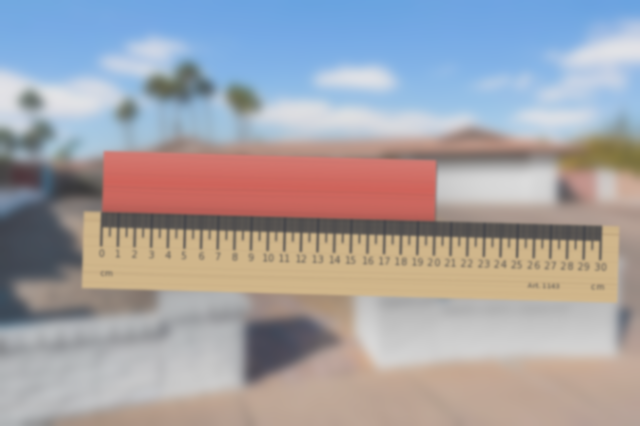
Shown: 20 cm
